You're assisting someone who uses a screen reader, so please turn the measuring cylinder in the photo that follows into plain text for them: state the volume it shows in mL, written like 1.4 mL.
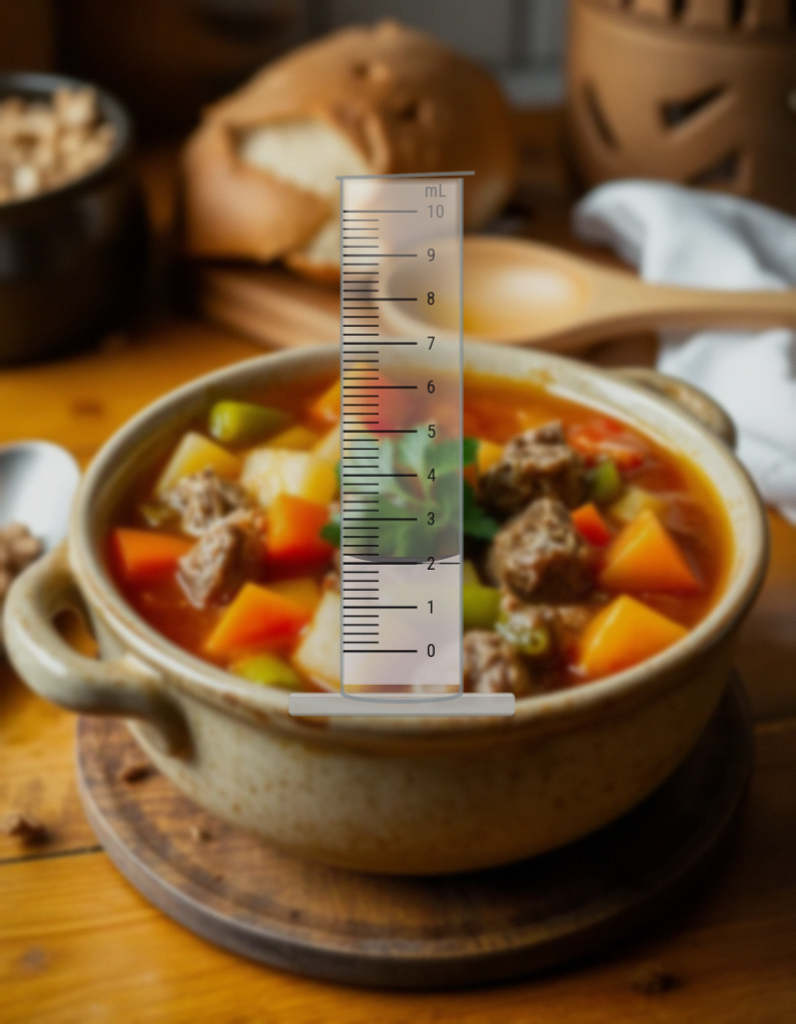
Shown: 2 mL
